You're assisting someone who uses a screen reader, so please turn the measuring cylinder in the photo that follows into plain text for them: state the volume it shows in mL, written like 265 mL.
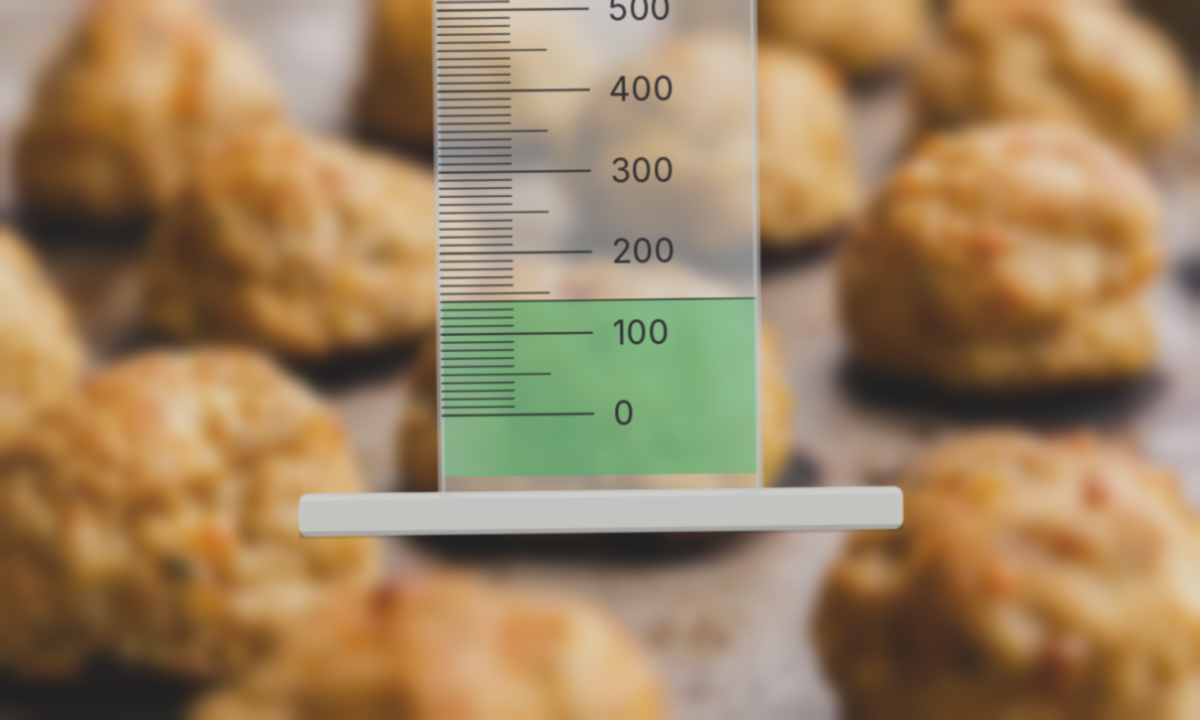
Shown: 140 mL
